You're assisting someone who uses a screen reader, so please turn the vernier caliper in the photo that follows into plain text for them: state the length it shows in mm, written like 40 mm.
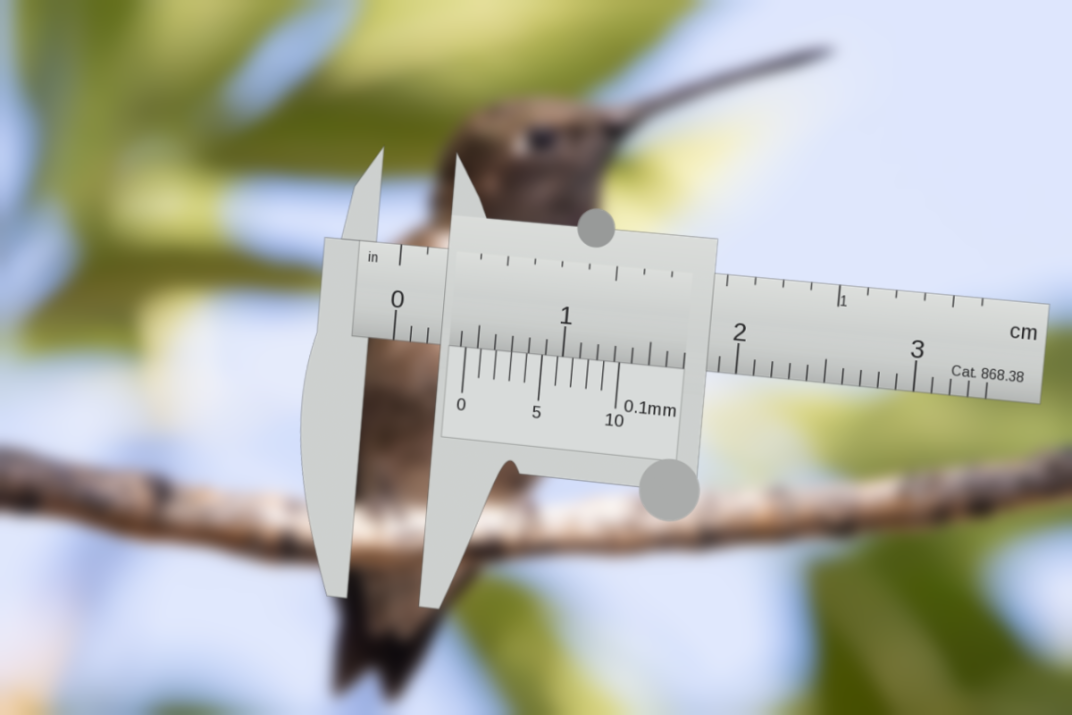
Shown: 4.3 mm
